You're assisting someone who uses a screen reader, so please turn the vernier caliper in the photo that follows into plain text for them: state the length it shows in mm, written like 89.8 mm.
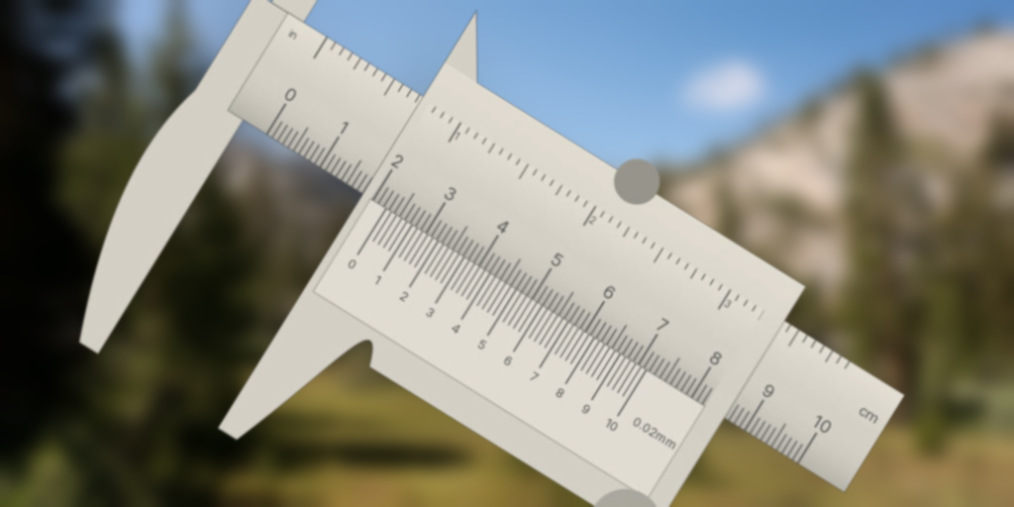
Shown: 22.5 mm
